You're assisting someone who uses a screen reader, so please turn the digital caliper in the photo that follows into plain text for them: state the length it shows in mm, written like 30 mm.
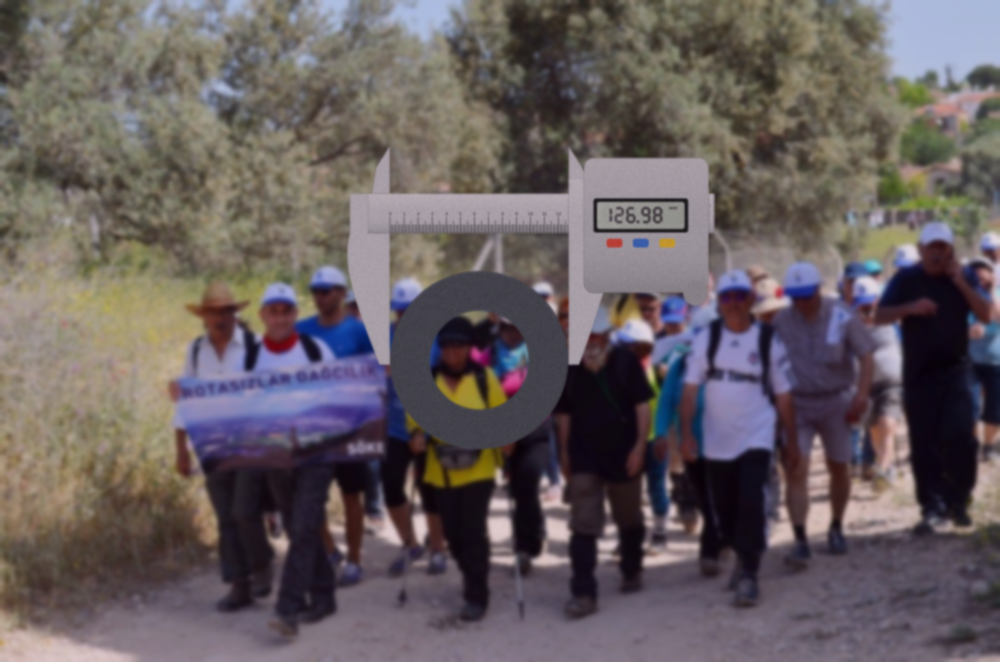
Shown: 126.98 mm
